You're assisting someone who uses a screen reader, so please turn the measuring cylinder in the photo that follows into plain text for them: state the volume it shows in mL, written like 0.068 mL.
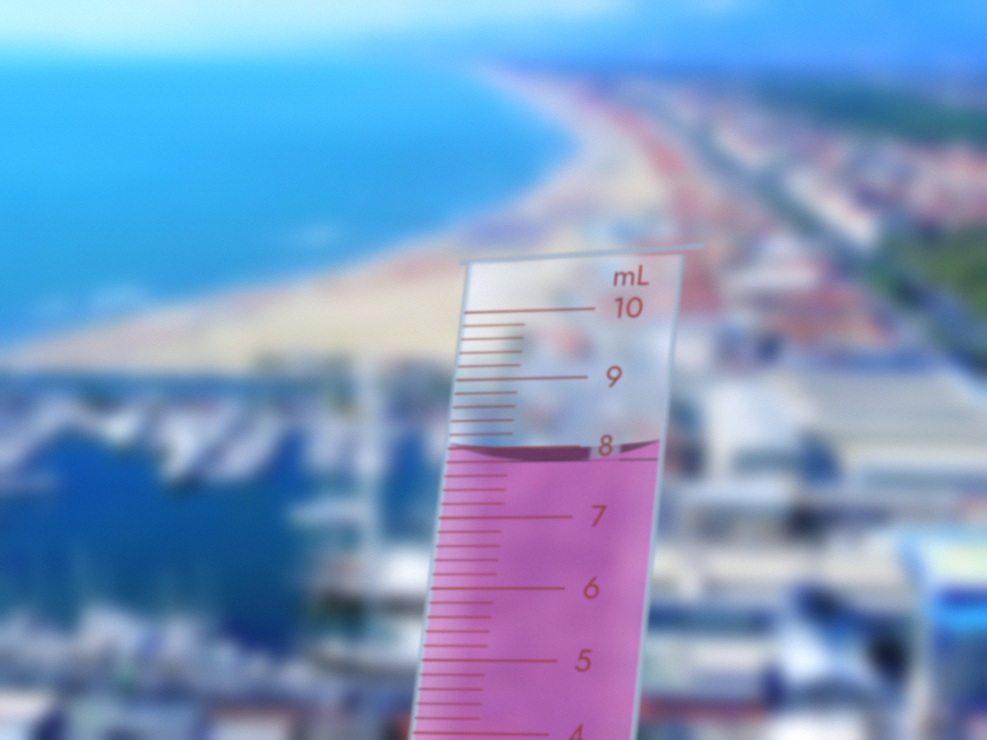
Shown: 7.8 mL
